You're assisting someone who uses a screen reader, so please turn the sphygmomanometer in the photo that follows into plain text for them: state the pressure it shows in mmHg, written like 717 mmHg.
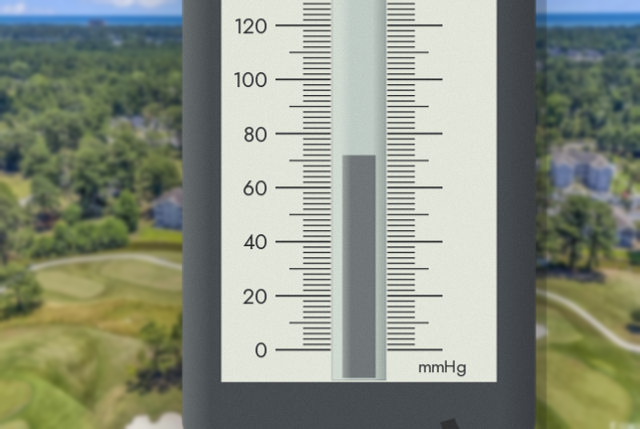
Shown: 72 mmHg
